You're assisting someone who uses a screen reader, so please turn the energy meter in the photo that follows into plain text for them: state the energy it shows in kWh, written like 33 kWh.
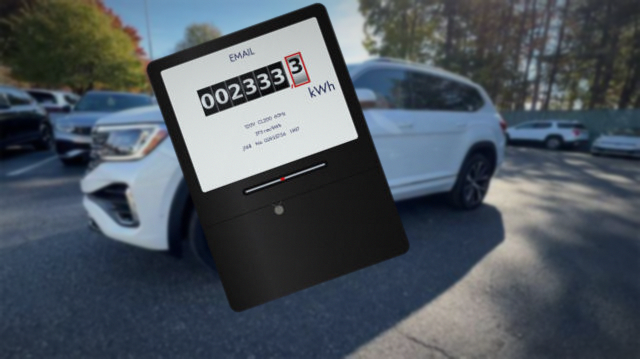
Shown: 2333.3 kWh
